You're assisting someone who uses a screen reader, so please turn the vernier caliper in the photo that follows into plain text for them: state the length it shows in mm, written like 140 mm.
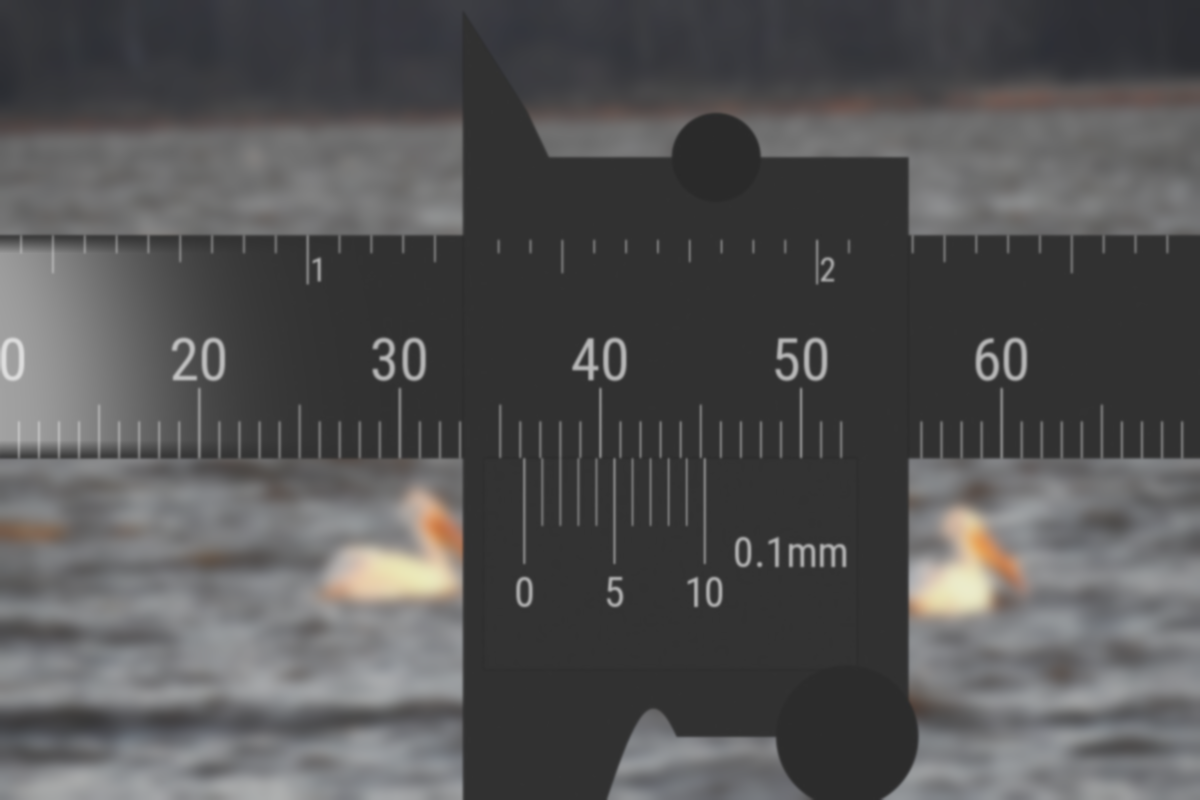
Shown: 36.2 mm
